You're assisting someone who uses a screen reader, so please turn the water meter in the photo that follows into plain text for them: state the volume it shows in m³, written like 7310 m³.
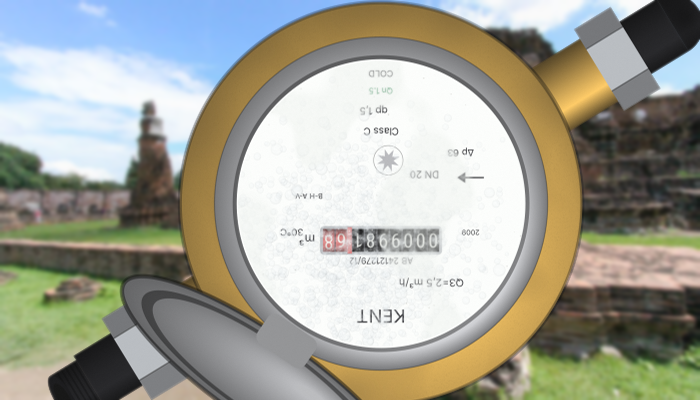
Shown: 9981.68 m³
